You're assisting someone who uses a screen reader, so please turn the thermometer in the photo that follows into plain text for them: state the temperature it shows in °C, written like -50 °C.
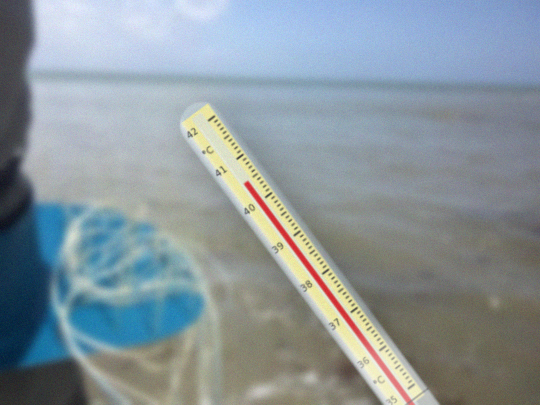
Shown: 40.5 °C
